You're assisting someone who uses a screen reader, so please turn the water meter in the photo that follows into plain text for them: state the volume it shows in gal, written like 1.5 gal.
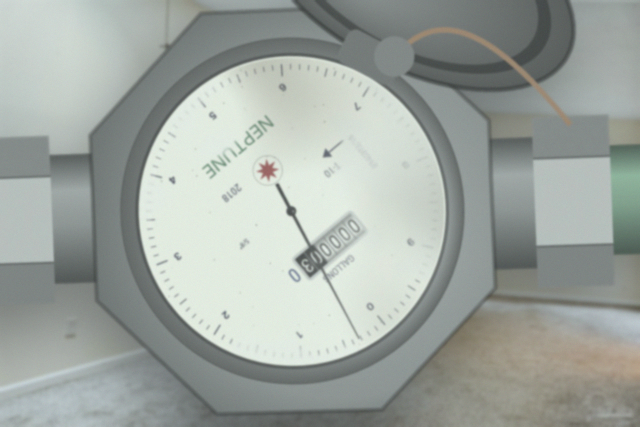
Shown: 30.3 gal
